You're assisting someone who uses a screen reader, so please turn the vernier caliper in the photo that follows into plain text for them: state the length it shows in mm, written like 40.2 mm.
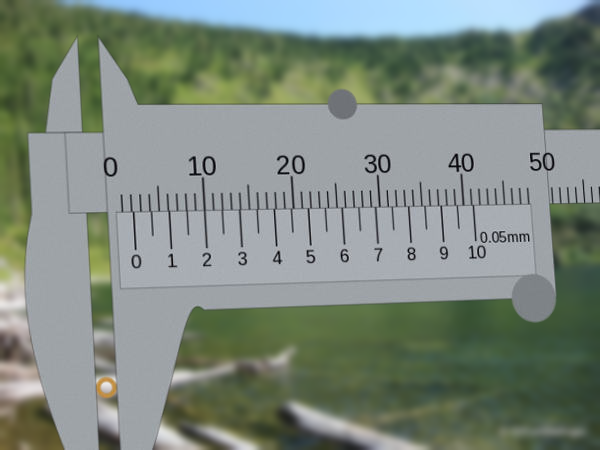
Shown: 2.2 mm
